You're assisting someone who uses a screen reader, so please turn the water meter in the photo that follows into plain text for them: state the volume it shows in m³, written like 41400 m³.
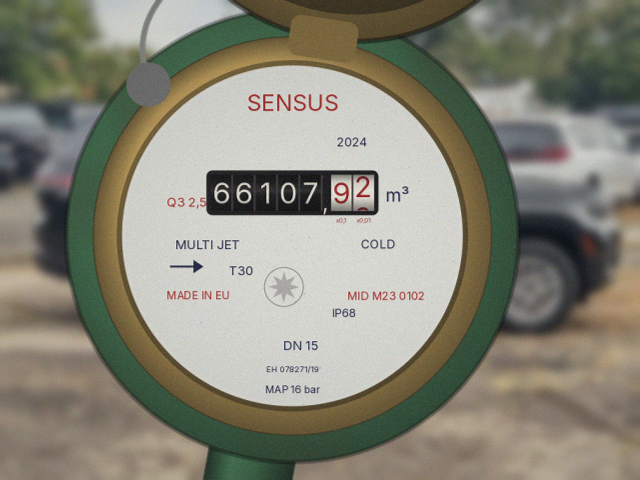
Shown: 66107.92 m³
